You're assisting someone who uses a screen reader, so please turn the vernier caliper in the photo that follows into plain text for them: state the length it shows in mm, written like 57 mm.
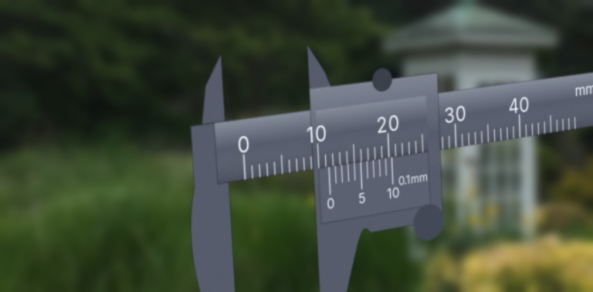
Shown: 11.4 mm
